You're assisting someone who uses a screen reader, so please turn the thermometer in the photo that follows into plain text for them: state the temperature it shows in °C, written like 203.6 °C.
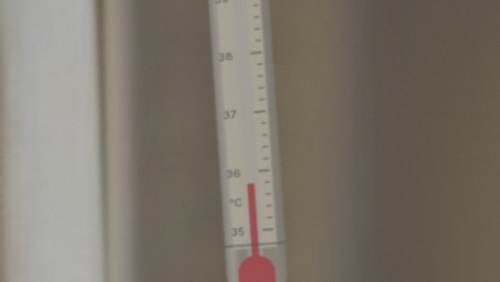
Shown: 35.8 °C
